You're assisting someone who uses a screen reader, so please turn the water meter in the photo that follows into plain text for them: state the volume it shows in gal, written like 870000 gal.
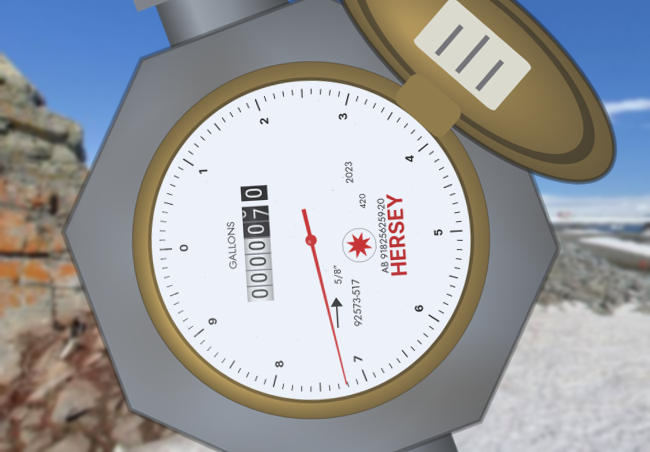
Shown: 67.2 gal
